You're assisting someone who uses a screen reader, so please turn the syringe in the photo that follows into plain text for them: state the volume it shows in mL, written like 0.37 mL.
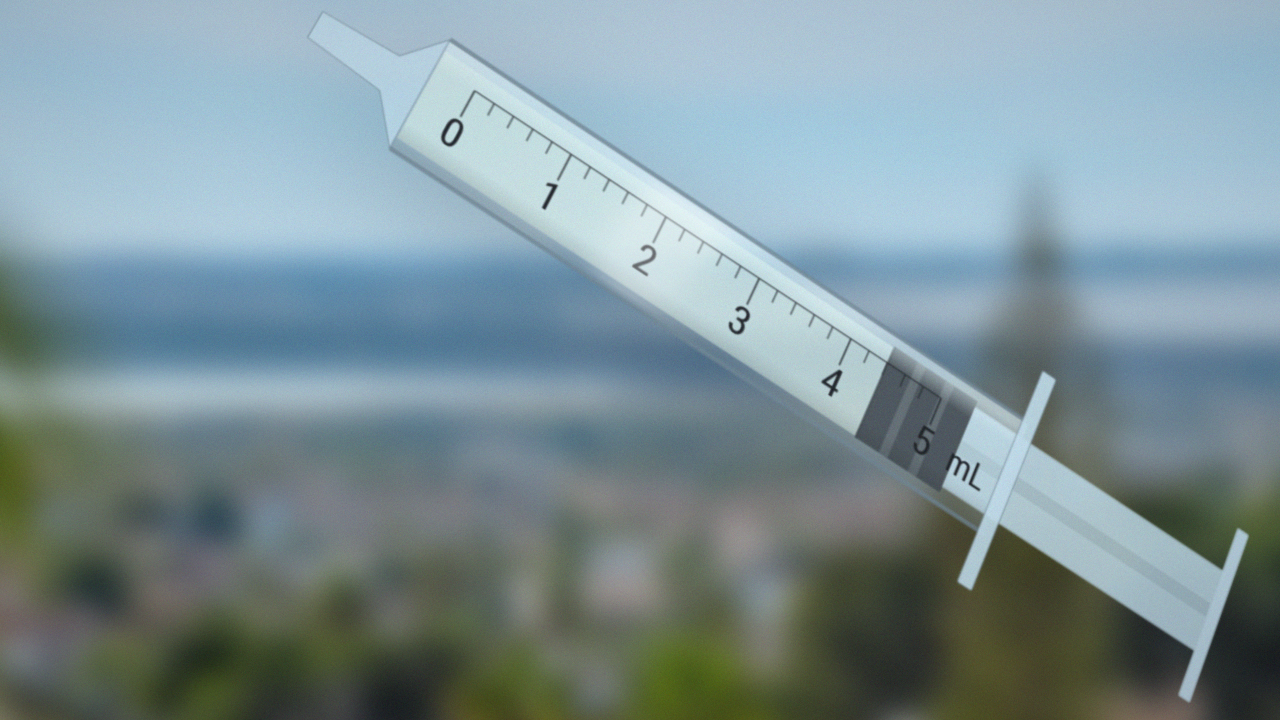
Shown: 4.4 mL
